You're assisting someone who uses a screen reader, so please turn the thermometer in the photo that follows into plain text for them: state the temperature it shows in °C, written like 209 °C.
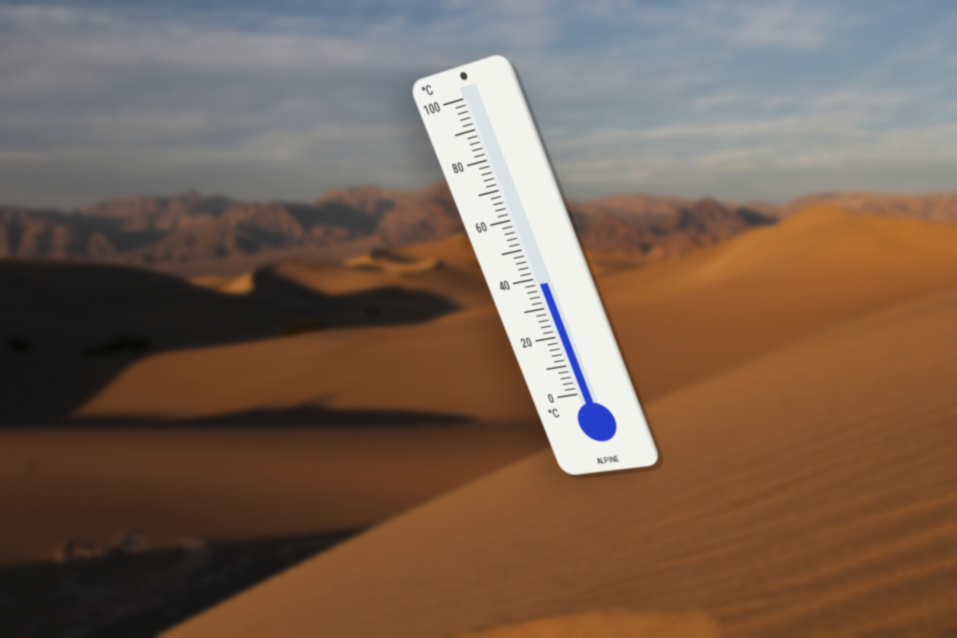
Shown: 38 °C
